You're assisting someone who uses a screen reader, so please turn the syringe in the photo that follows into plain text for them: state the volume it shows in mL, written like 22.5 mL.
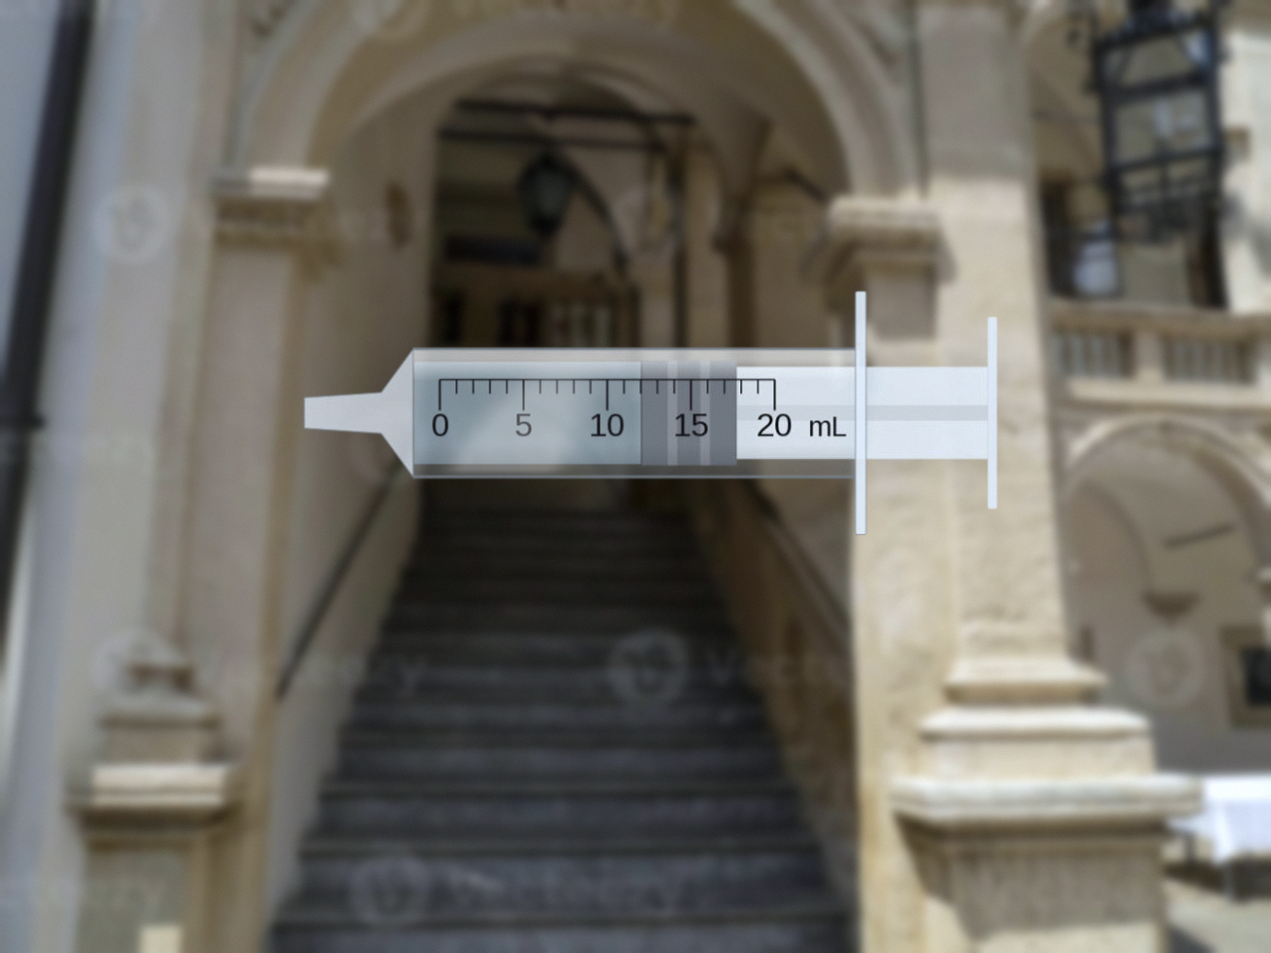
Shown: 12 mL
